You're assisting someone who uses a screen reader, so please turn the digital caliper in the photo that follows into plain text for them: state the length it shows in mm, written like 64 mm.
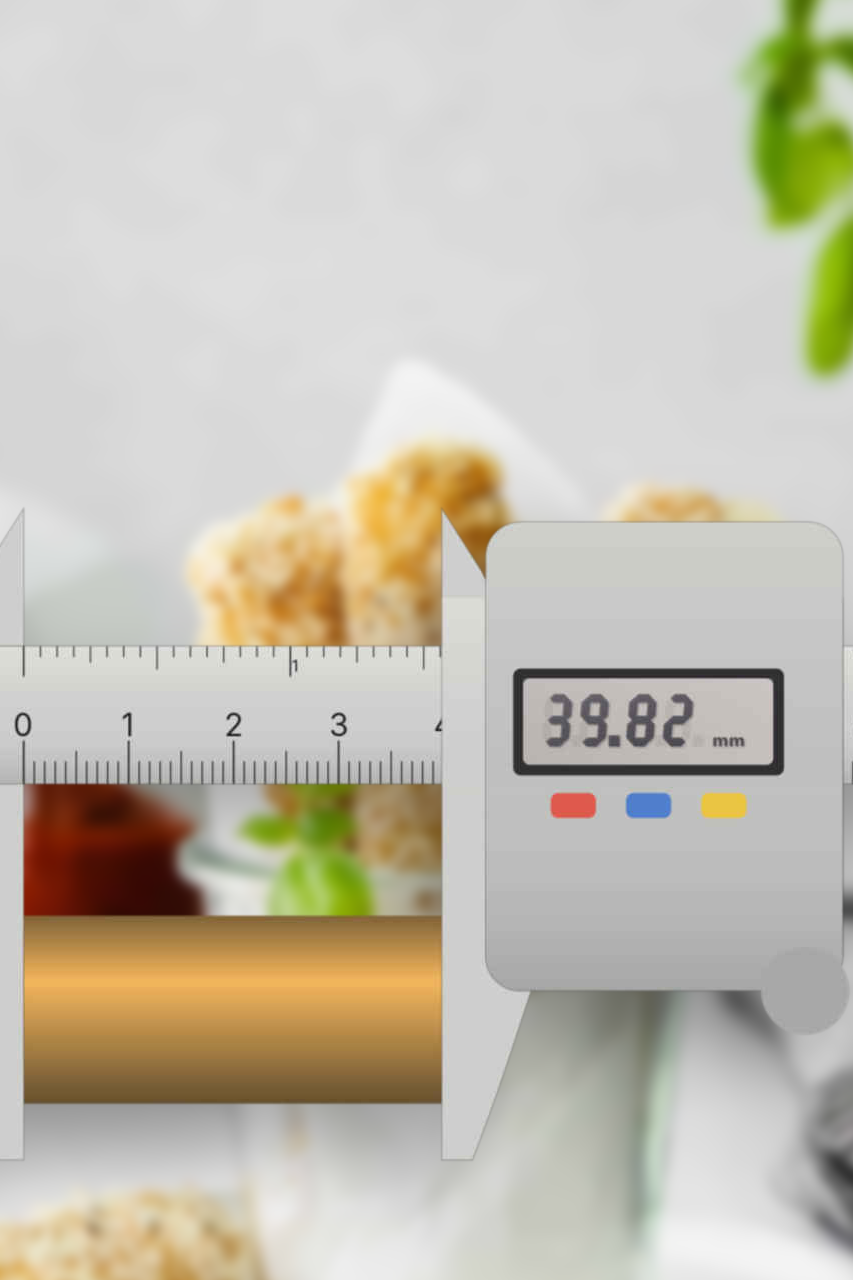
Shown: 39.82 mm
